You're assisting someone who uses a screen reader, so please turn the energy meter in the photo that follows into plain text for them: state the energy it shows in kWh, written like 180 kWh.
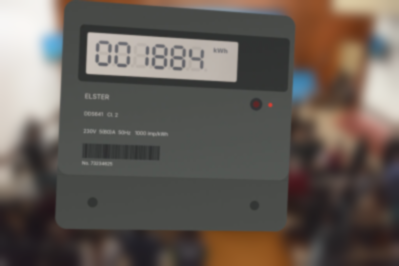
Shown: 1884 kWh
